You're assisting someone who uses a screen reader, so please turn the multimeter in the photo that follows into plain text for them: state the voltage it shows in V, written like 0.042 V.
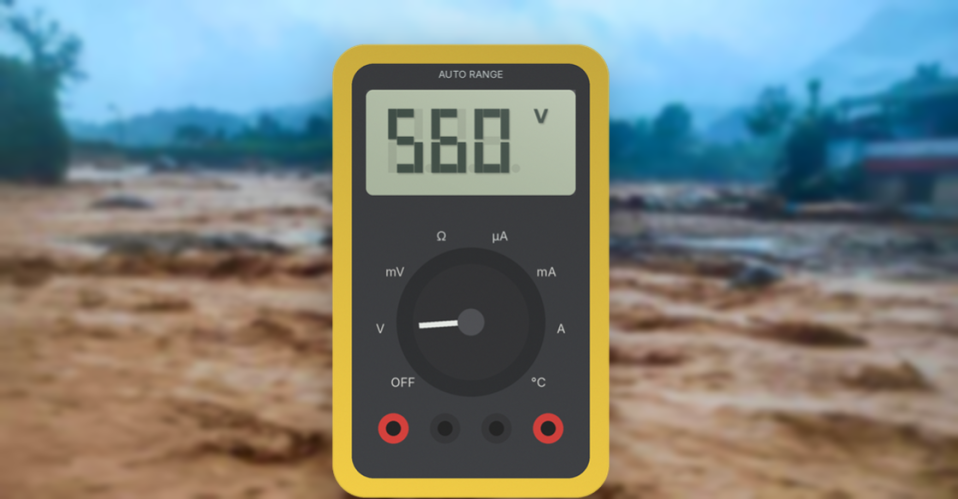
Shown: 560 V
